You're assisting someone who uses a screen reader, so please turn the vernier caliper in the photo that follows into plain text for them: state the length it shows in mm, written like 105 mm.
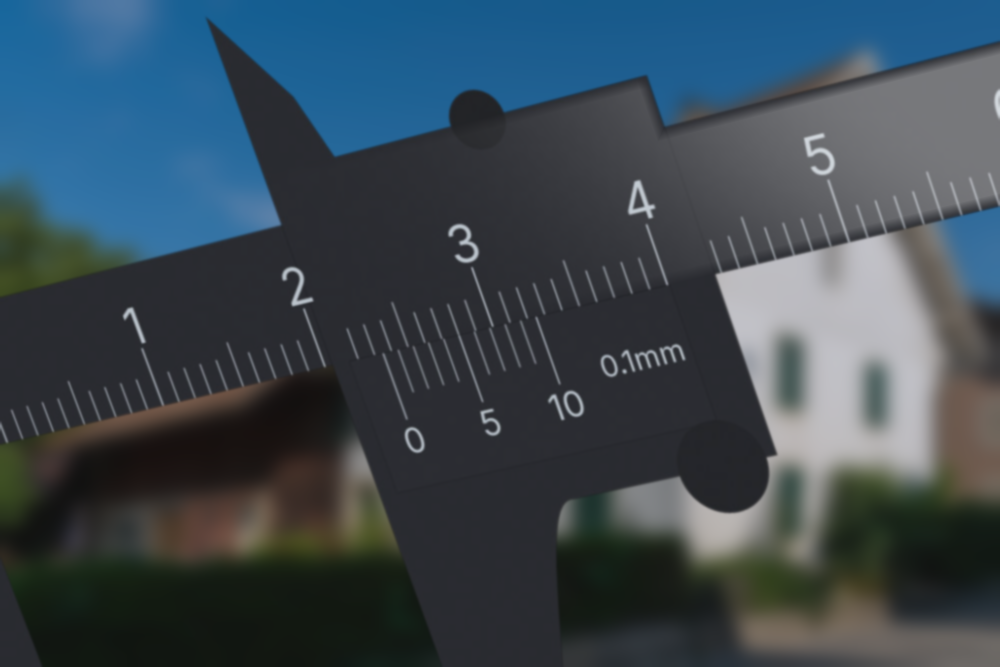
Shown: 23.5 mm
